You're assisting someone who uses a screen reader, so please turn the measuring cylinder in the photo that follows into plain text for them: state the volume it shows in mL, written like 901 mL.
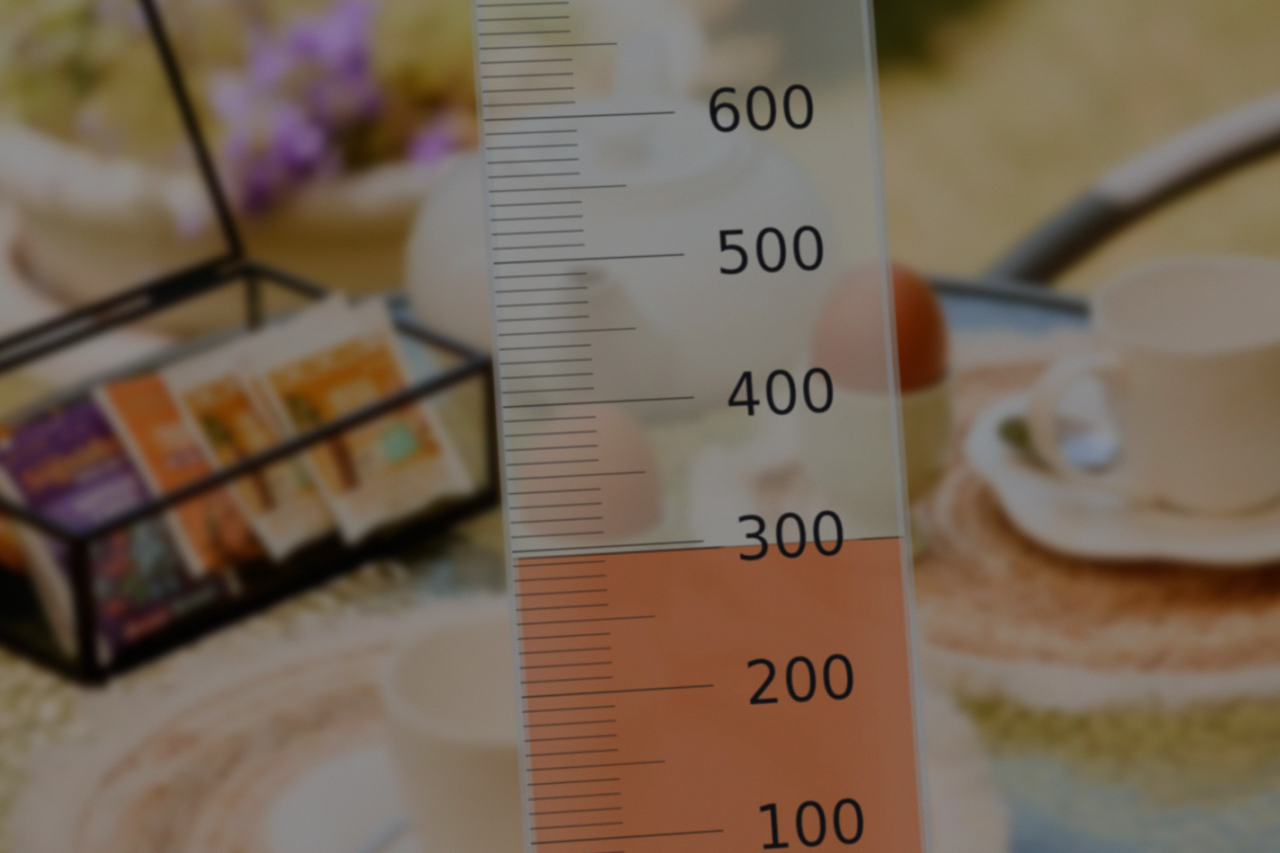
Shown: 295 mL
